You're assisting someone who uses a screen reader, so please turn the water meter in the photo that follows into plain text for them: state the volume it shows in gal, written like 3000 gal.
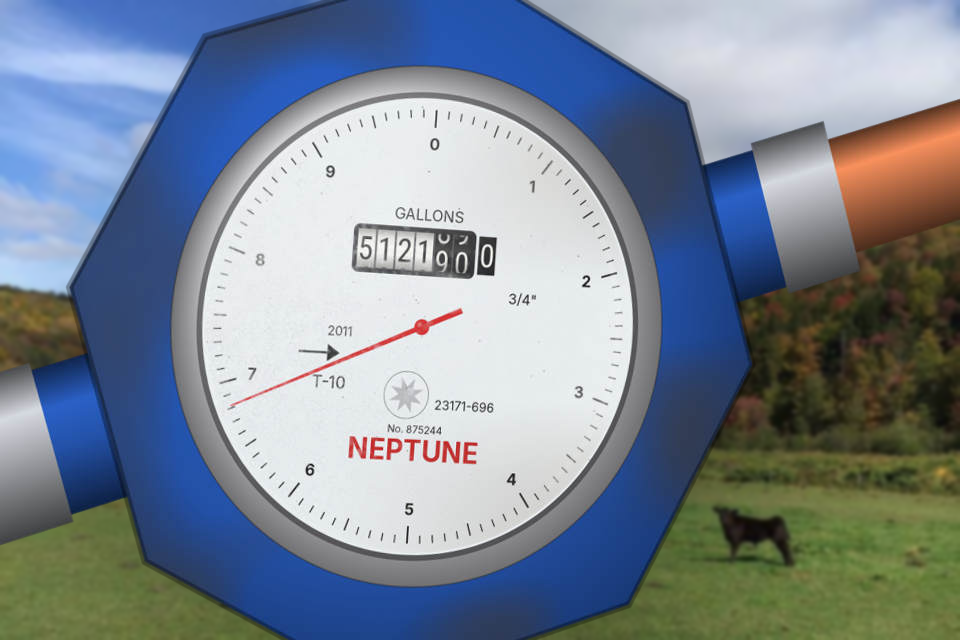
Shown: 5121896.8 gal
